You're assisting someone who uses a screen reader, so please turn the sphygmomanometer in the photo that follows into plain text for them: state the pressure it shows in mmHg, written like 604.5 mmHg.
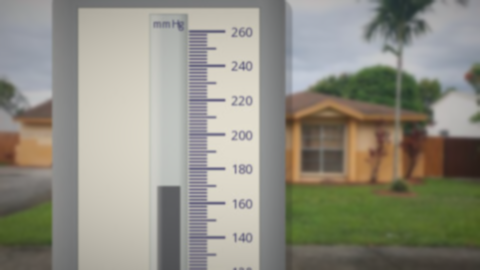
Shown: 170 mmHg
